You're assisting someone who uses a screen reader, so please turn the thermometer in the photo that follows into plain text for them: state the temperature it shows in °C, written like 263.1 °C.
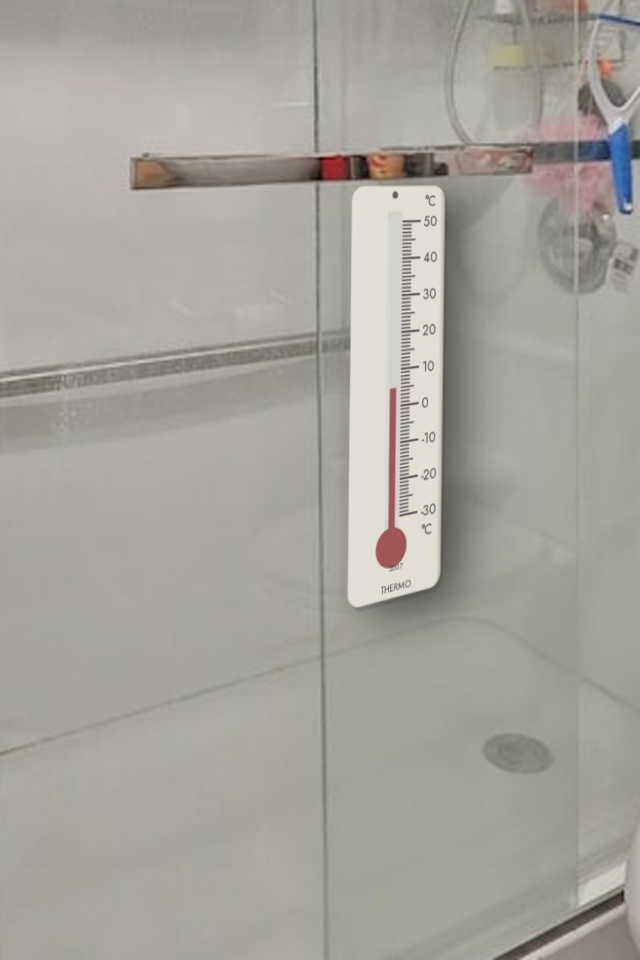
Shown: 5 °C
